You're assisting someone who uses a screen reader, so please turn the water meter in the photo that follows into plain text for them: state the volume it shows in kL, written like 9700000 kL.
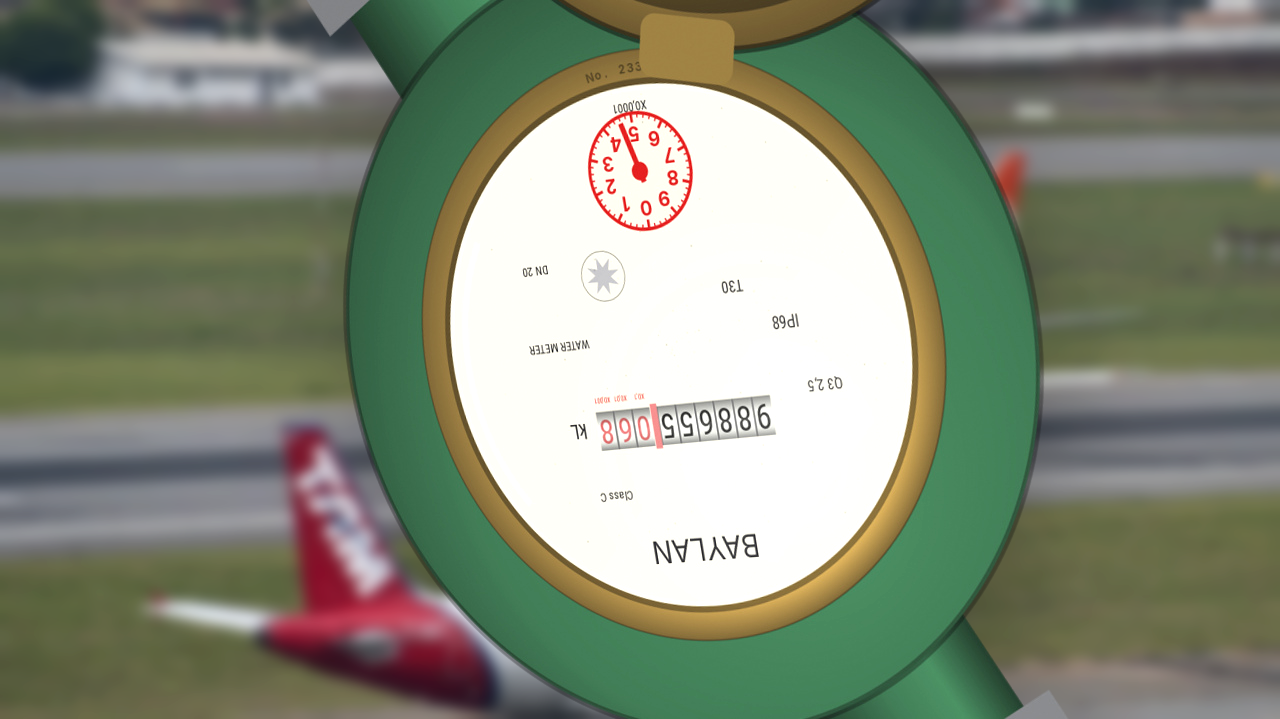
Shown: 988655.0684 kL
